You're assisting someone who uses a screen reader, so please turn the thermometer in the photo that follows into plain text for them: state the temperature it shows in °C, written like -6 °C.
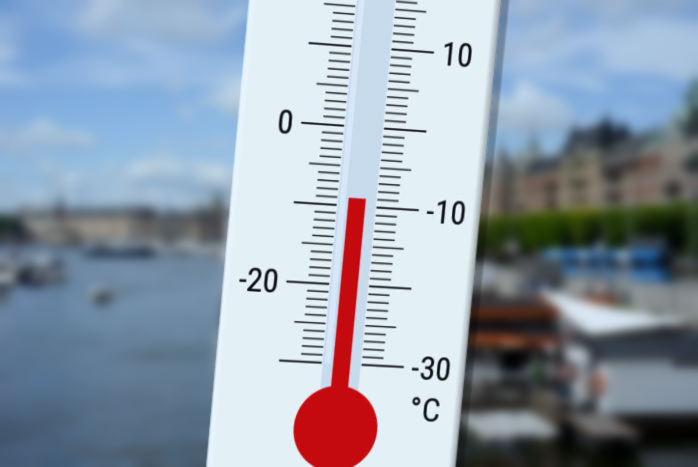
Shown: -9 °C
